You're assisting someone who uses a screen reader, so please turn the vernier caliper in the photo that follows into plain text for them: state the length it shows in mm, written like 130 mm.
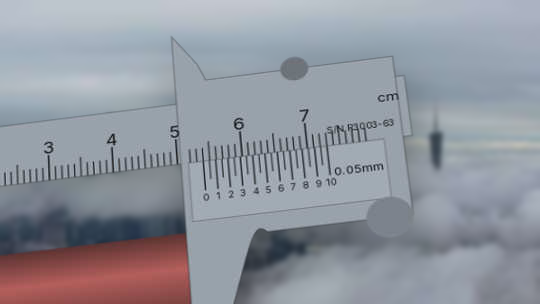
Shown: 54.0 mm
